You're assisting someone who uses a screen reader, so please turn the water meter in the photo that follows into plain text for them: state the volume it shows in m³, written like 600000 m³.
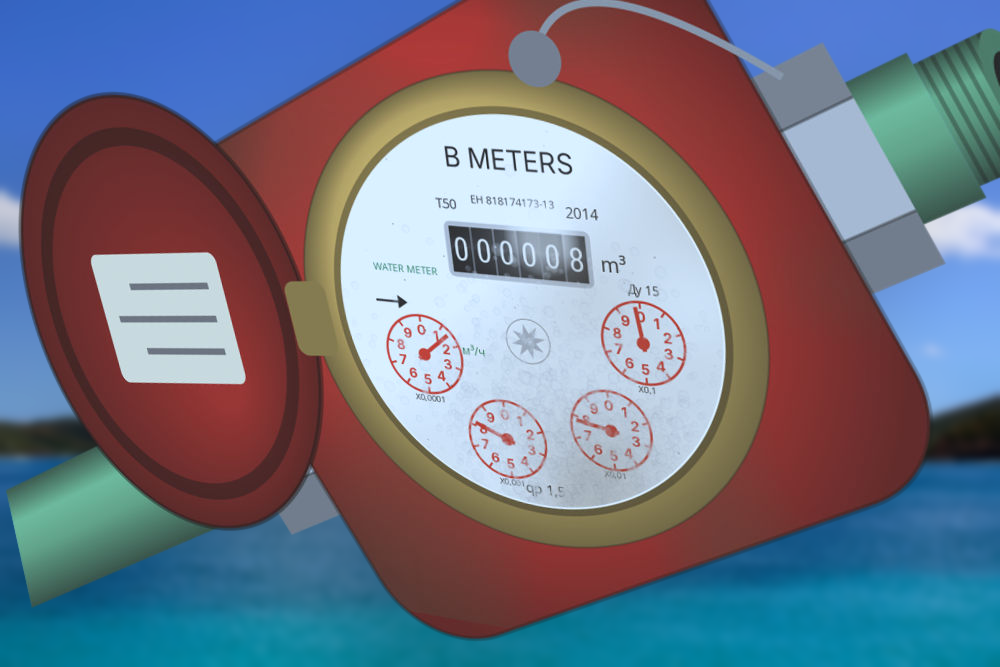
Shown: 7.9781 m³
